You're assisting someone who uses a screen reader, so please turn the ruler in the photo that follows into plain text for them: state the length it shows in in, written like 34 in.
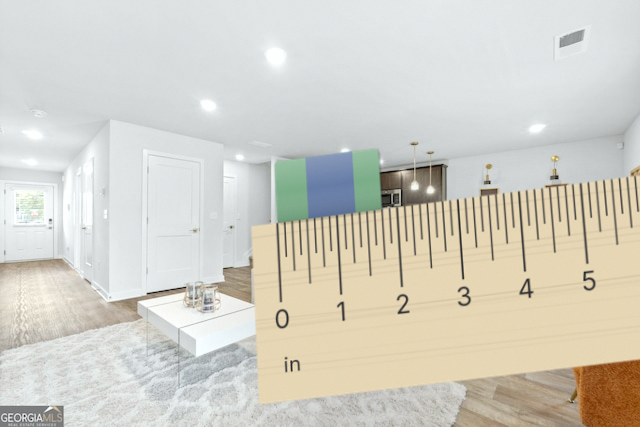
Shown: 1.75 in
